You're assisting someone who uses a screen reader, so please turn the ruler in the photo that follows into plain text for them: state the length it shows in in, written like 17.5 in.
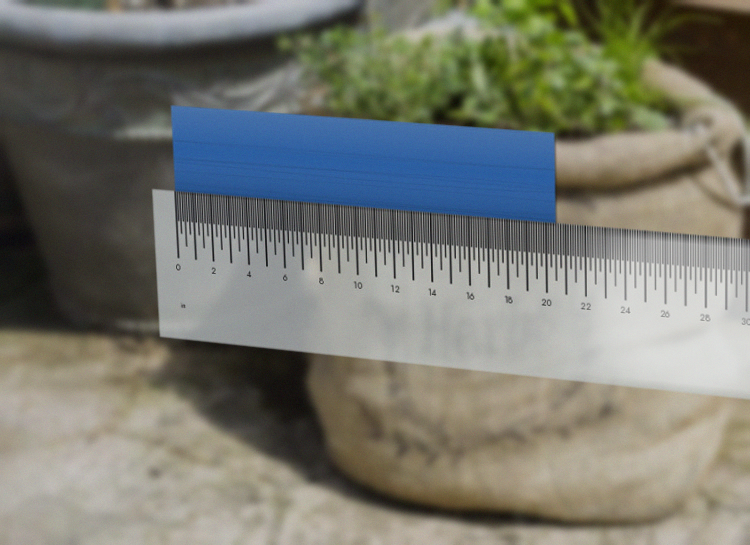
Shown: 20.5 in
